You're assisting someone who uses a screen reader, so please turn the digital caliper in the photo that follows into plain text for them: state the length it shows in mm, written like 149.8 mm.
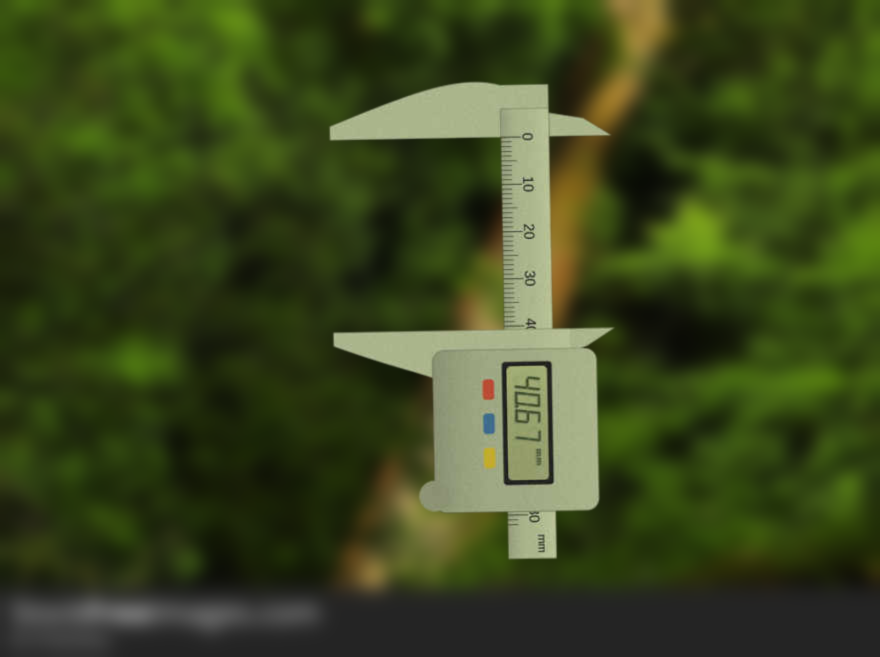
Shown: 40.67 mm
